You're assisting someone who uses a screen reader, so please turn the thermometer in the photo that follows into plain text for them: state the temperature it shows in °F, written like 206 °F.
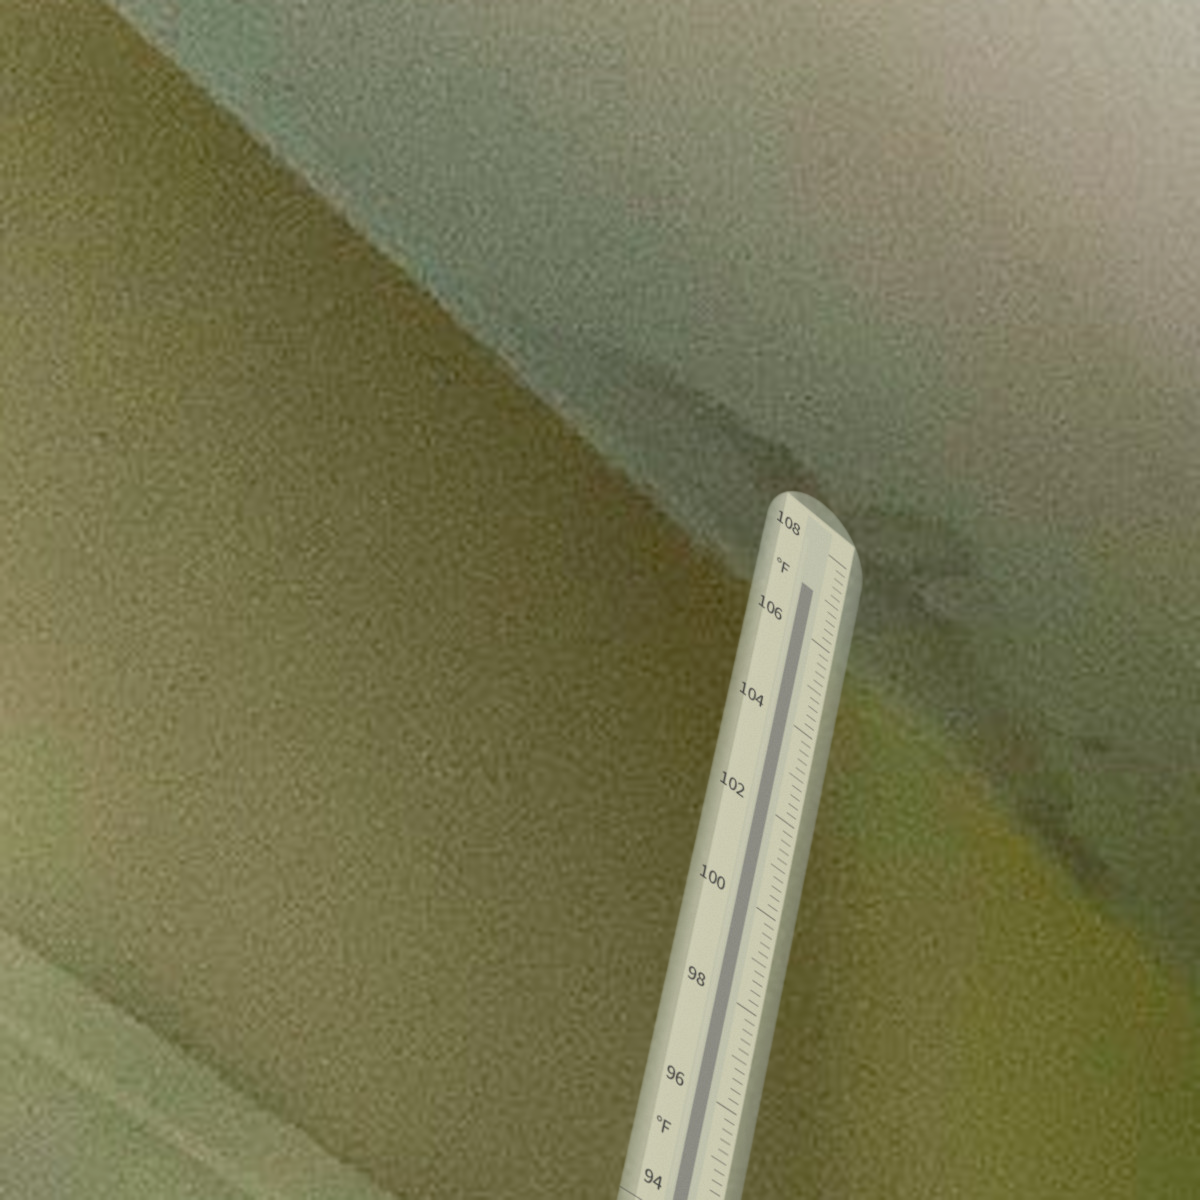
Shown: 107 °F
